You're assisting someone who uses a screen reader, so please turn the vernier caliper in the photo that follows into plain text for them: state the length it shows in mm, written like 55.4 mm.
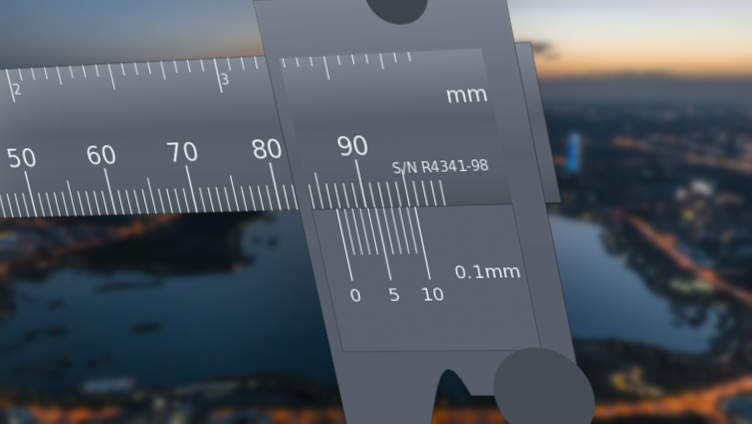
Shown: 86.6 mm
